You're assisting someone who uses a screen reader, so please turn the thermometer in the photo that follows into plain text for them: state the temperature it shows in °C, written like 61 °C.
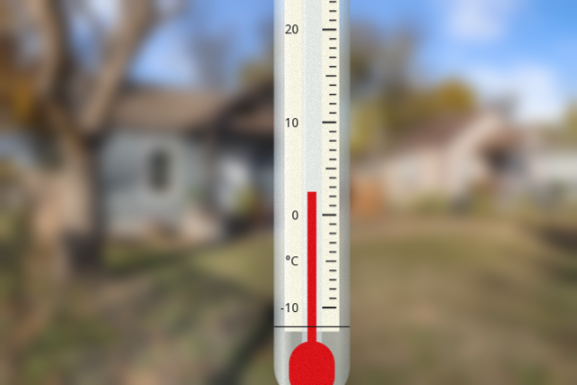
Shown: 2.5 °C
